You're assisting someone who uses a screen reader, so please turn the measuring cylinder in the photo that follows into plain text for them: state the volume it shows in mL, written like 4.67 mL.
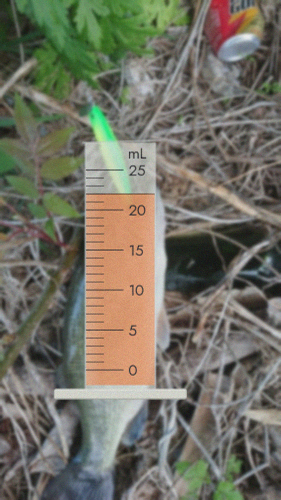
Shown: 22 mL
